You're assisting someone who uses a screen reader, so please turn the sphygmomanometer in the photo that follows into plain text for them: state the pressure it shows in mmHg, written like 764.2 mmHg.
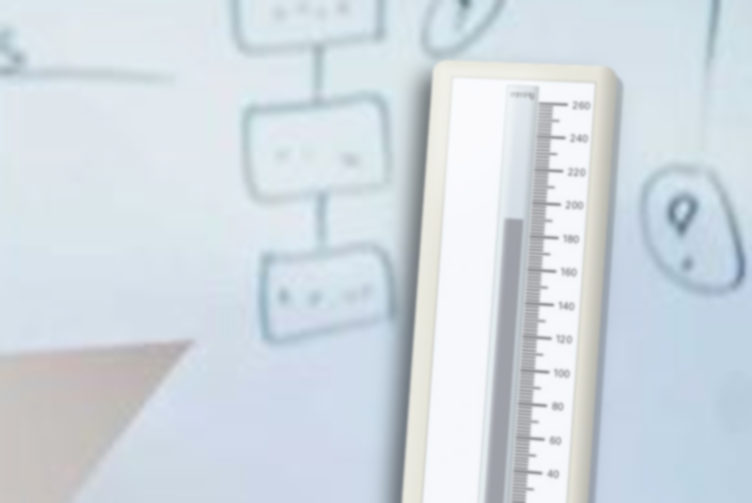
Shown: 190 mmHg
